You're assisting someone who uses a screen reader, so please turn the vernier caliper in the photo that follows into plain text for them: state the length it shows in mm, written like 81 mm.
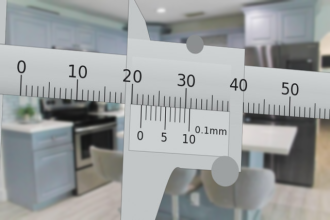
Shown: 21.8 mm
